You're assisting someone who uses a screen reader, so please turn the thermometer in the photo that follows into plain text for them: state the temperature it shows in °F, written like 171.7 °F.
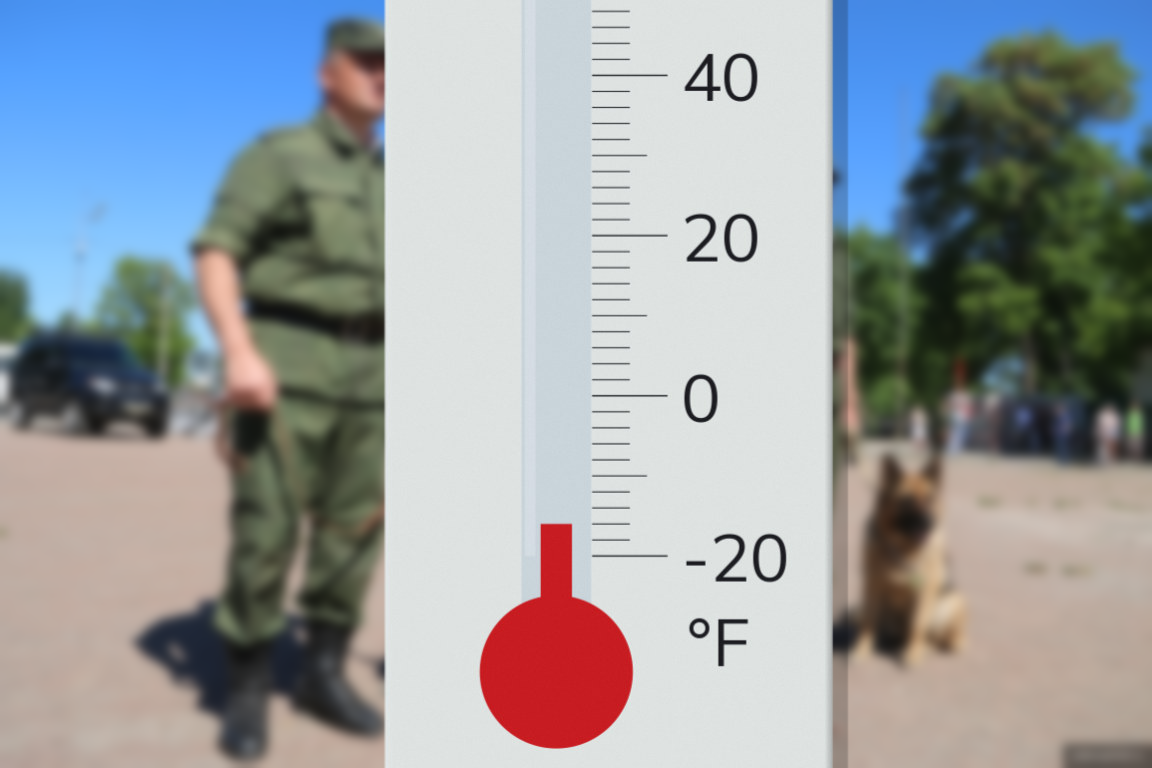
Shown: -16 °F
